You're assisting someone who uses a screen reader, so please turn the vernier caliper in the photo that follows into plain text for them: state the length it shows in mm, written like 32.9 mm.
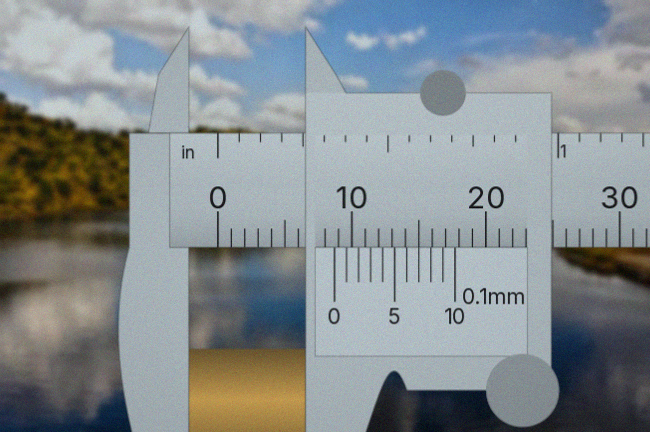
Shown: 8.7 mm
